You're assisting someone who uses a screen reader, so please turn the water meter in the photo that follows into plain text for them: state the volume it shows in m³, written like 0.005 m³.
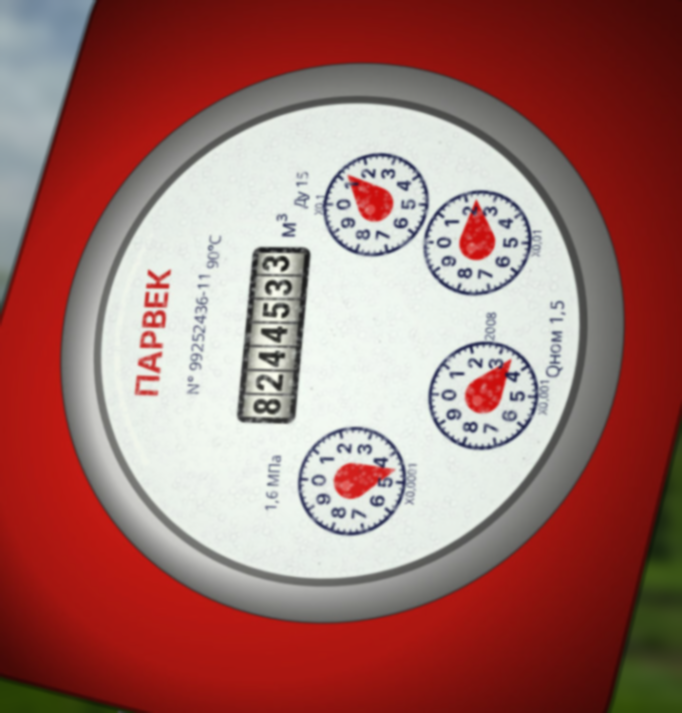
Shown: 8244533.1234 m³
